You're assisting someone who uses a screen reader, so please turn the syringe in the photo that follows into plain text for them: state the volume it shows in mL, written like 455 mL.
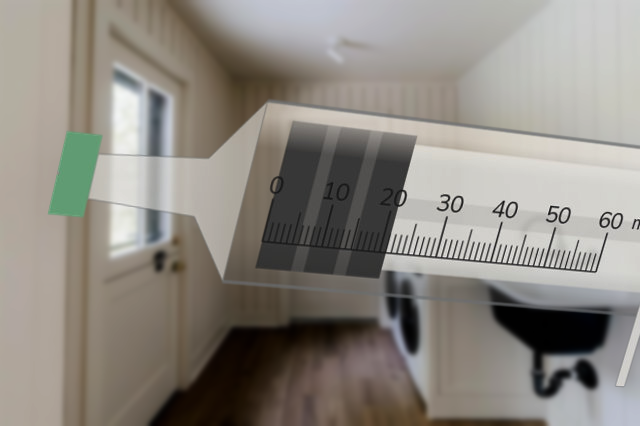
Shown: 0 mL
